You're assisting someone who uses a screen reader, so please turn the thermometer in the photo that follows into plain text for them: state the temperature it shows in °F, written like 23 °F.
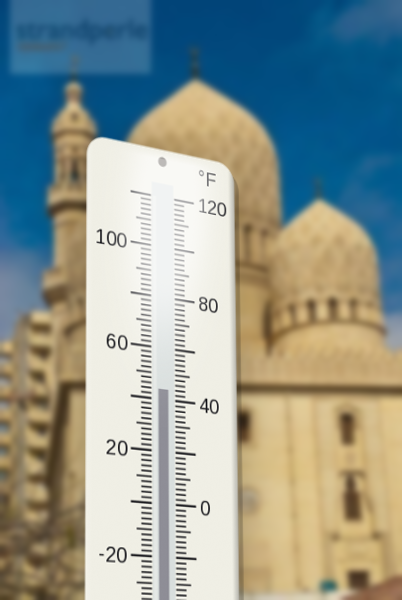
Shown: 44 °F
